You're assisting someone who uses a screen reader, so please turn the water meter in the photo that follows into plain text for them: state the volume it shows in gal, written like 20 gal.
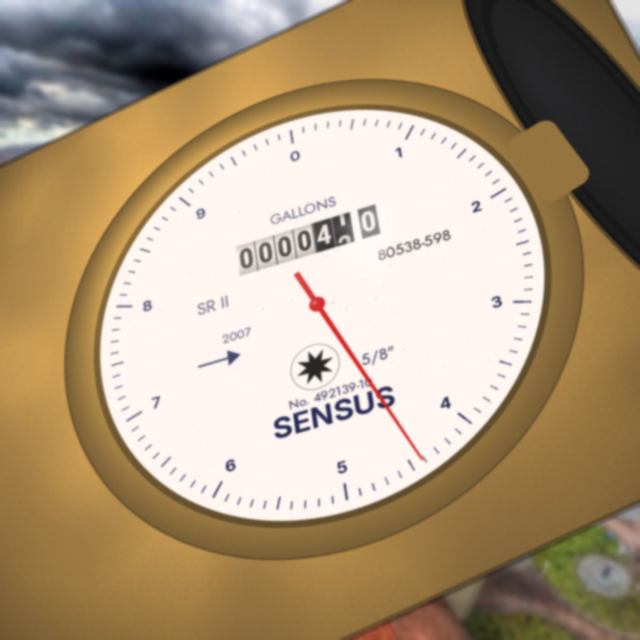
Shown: 414.4 gal
